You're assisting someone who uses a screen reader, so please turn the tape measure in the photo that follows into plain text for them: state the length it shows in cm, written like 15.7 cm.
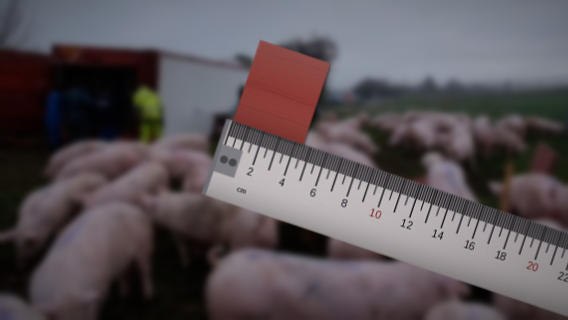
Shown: 4.5 cm
